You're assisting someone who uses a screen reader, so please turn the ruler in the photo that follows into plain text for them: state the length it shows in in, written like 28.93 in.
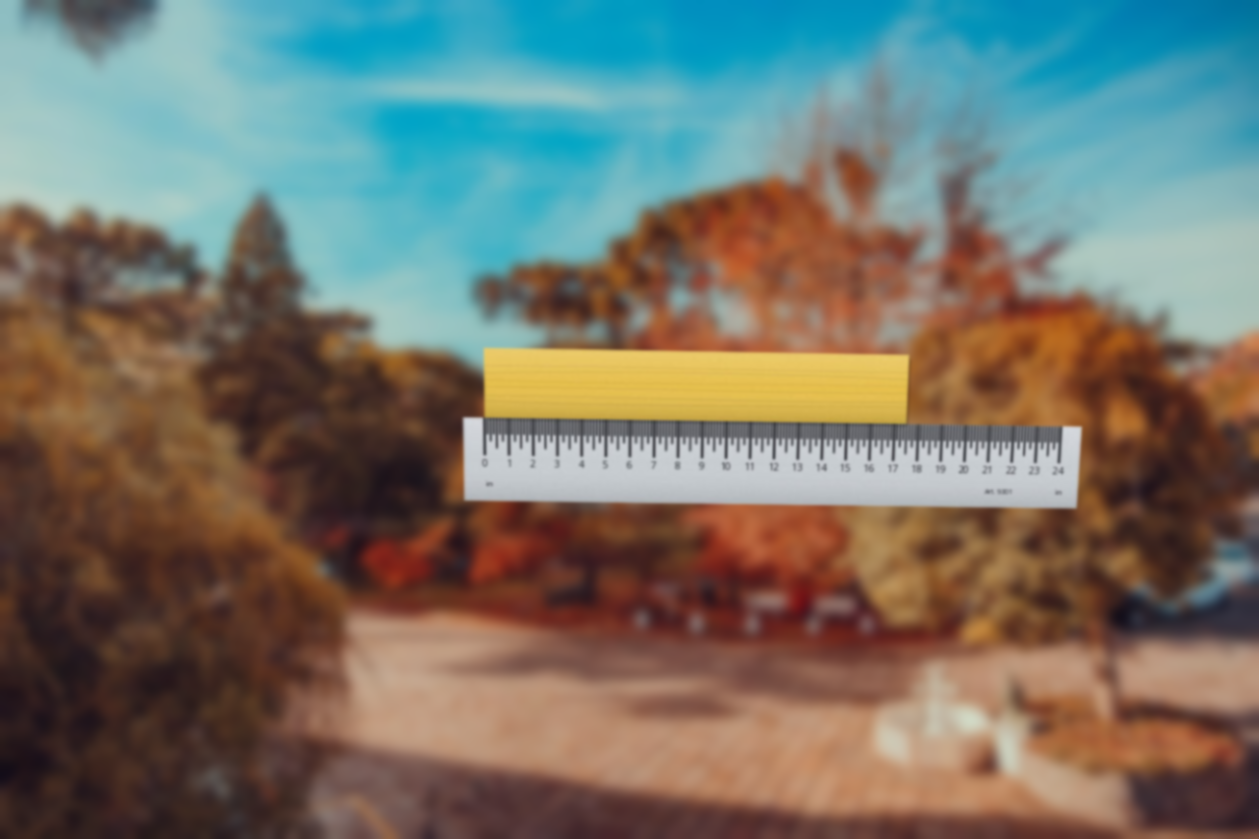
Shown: 17.5 in
